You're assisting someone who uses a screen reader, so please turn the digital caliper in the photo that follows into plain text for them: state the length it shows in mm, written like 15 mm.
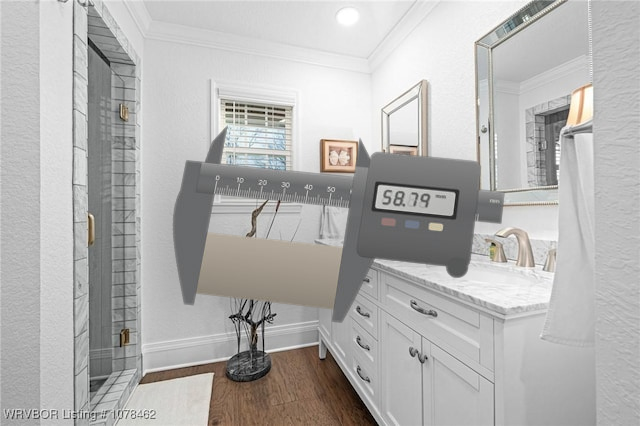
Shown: 58.79 mm
